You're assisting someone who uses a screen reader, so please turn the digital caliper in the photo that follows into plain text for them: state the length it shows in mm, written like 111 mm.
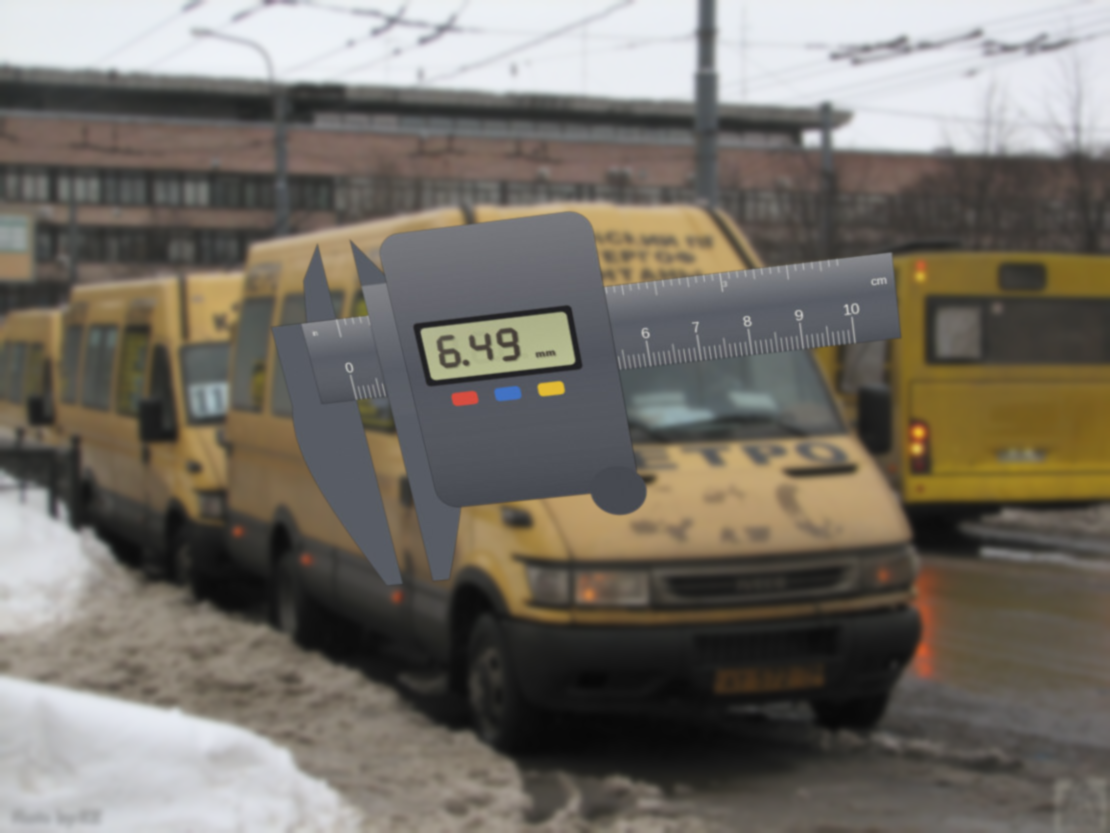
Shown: 6.49 mm
